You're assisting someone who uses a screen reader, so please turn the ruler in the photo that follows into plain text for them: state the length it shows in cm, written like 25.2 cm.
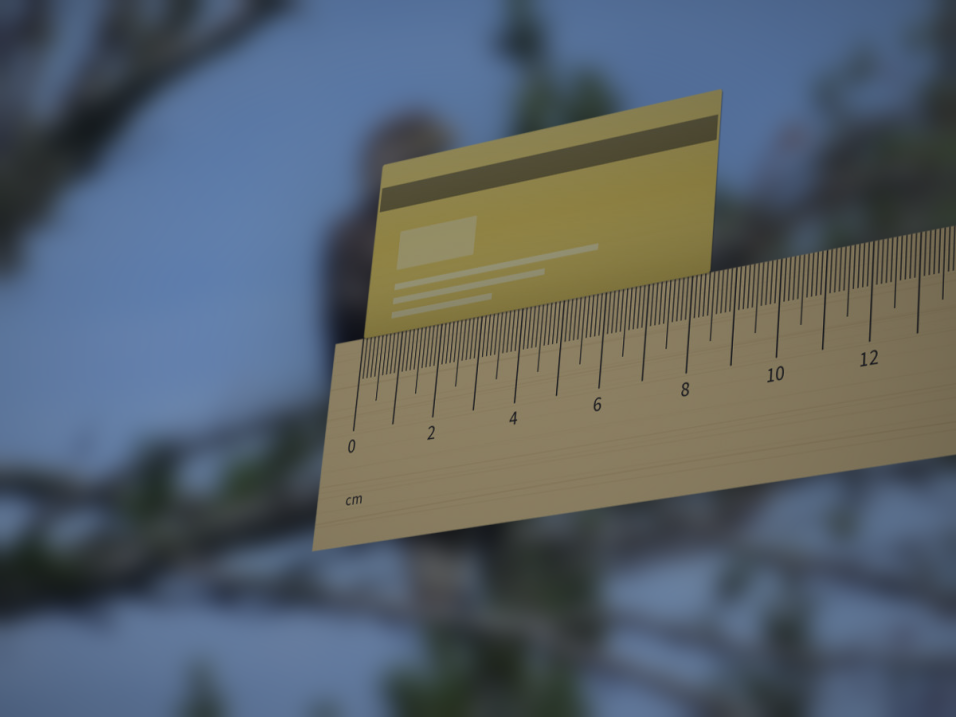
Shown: 8.4 cm
